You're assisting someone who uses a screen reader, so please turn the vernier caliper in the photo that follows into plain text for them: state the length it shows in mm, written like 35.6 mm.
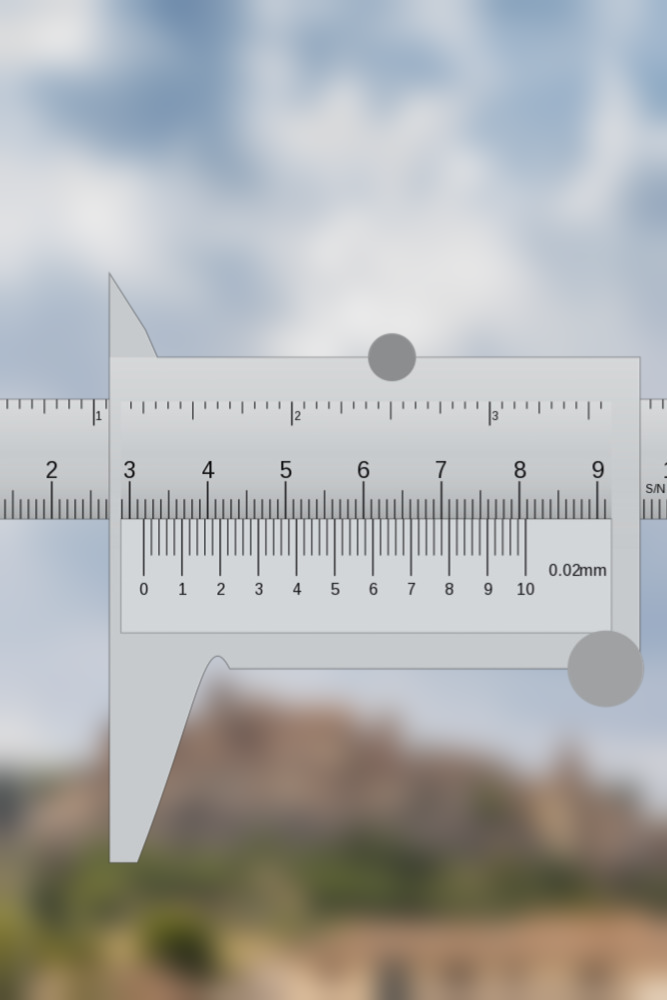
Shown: 31.8 mm
